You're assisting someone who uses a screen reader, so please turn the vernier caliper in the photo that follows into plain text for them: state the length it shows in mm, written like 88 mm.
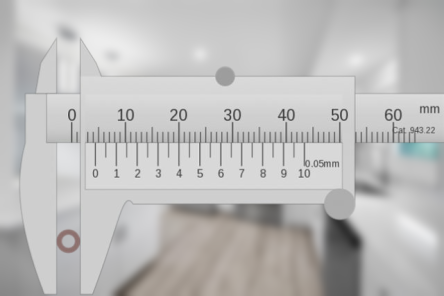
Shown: 4.4 mm
